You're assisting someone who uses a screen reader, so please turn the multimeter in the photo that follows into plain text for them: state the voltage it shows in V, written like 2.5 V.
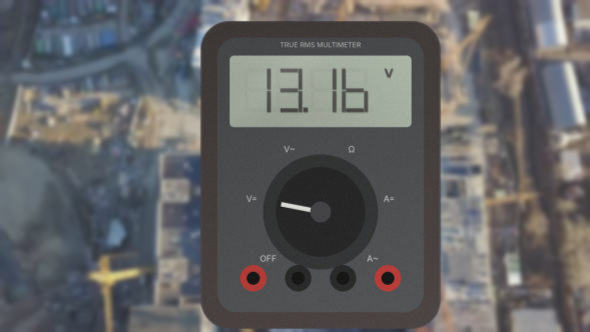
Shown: 13.16 V
